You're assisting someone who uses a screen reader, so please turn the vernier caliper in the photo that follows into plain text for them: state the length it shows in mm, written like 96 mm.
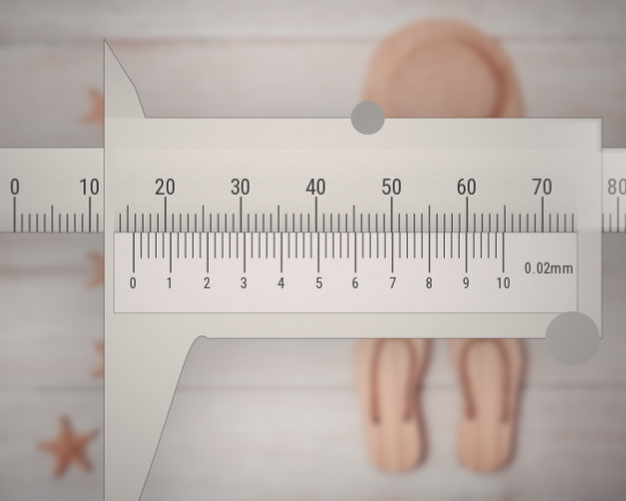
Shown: 15.8 mm
